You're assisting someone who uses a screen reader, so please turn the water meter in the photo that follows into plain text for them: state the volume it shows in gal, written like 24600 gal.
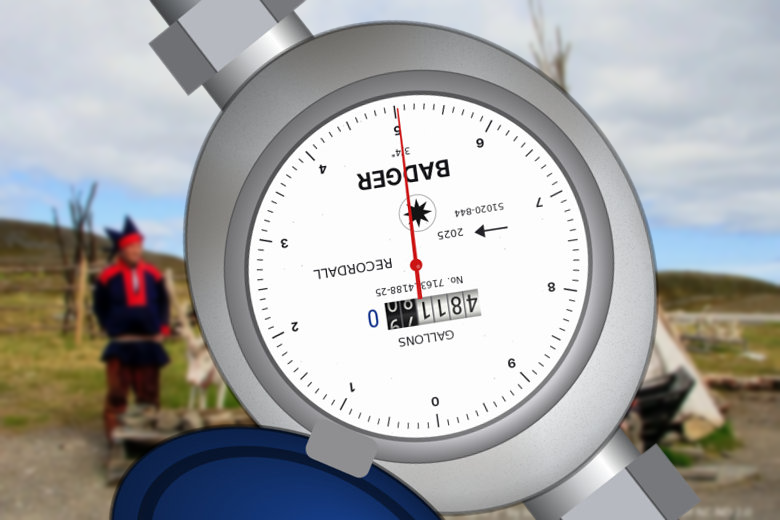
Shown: 4811795.0 gal
